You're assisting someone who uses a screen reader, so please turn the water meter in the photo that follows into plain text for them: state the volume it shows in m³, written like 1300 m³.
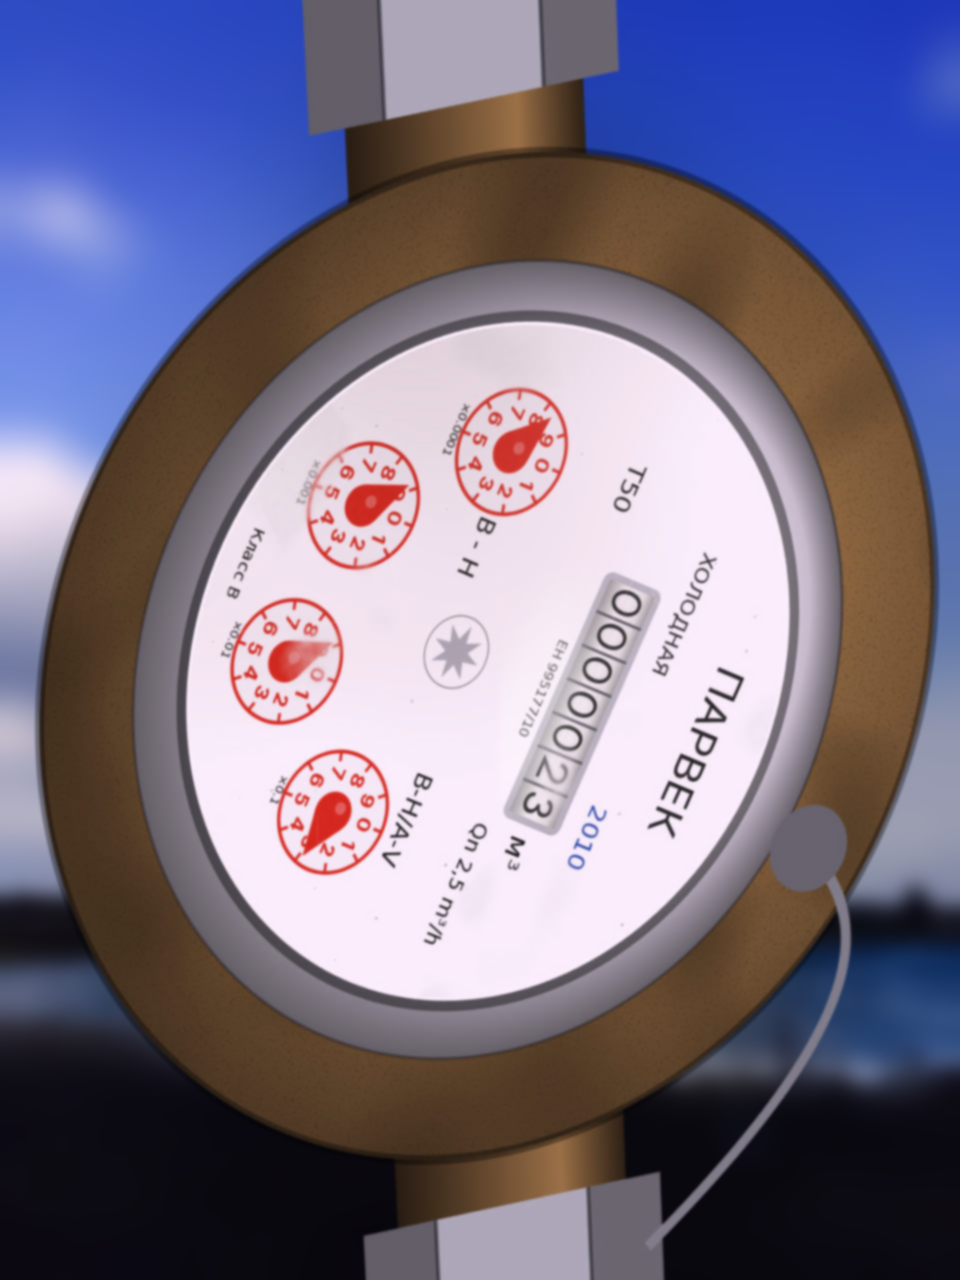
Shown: 23.2888 m³
